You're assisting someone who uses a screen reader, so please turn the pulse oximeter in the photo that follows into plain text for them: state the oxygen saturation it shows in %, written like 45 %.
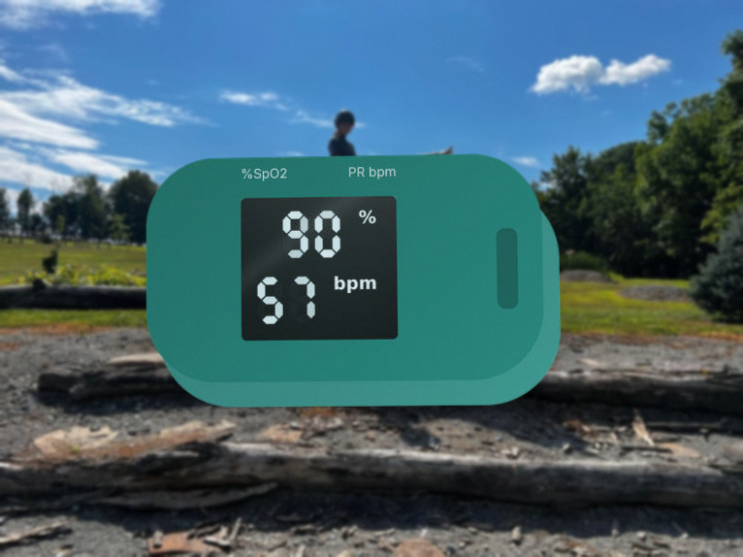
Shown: 90 %
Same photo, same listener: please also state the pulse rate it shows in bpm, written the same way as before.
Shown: 57 bpm
